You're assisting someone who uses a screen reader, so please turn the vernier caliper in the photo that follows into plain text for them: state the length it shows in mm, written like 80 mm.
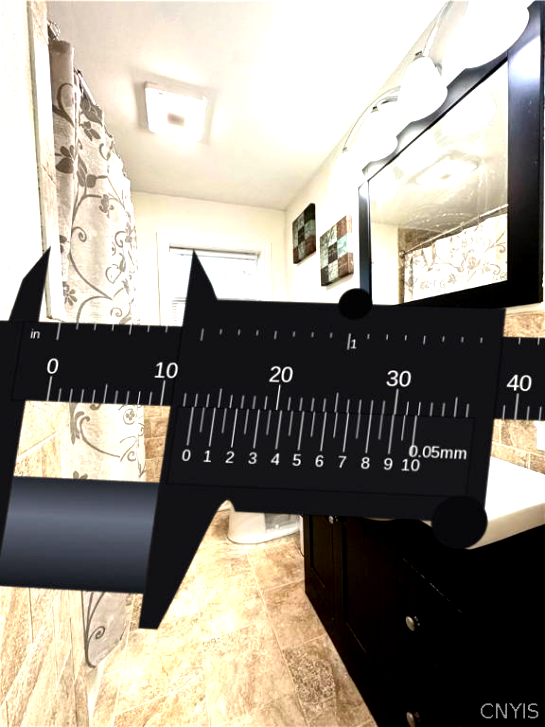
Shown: 12.8 mm
